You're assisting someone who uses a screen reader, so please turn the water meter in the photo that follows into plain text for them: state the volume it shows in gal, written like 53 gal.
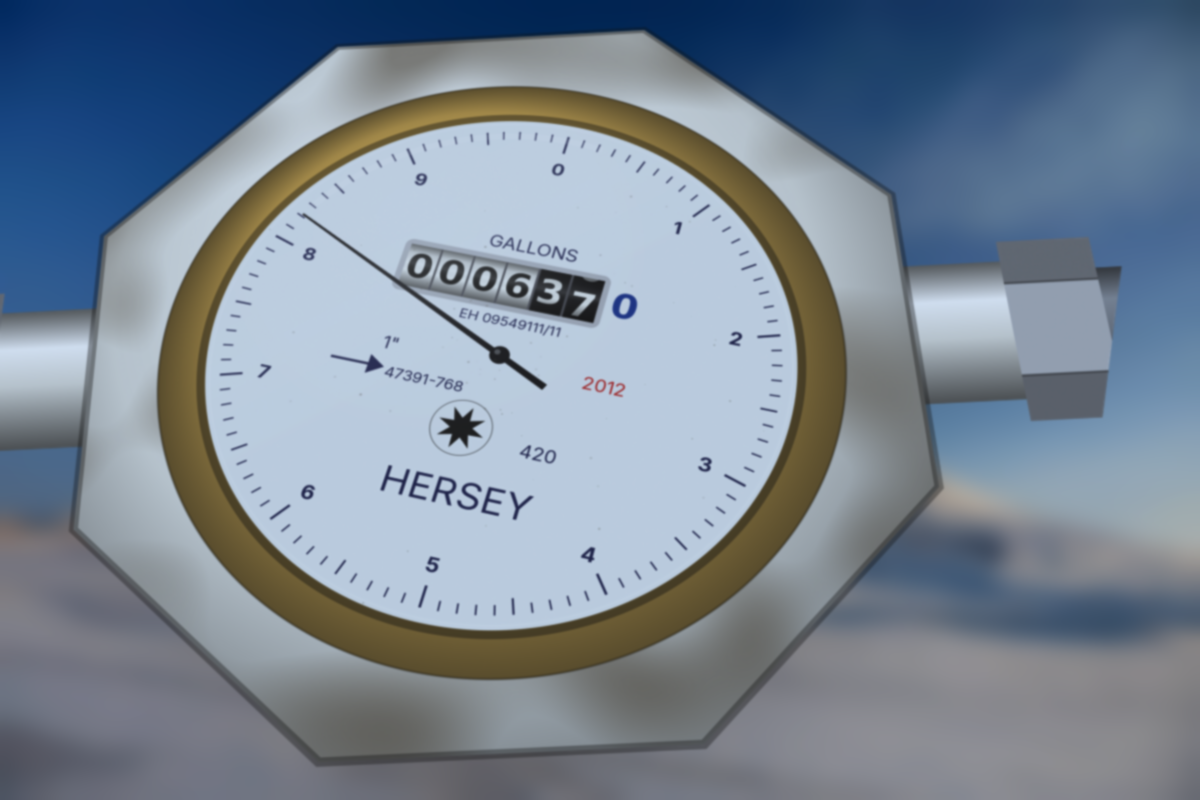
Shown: 6368.2 gal
